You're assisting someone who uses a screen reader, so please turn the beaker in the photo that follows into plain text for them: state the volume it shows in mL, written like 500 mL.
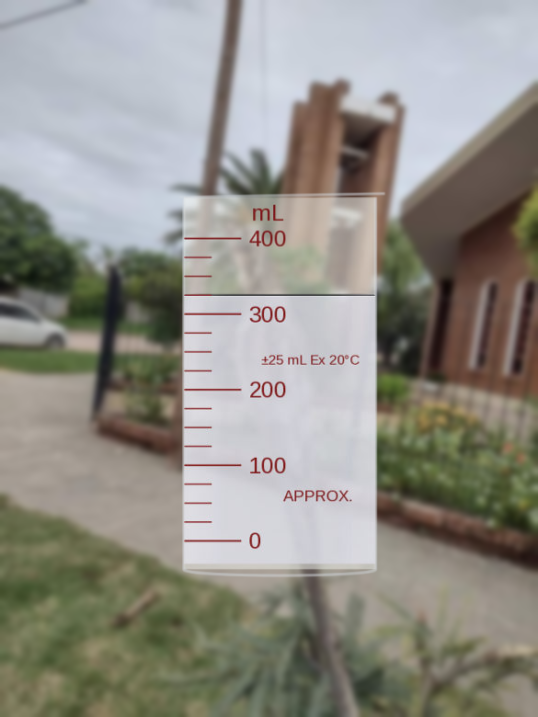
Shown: 325 mL
